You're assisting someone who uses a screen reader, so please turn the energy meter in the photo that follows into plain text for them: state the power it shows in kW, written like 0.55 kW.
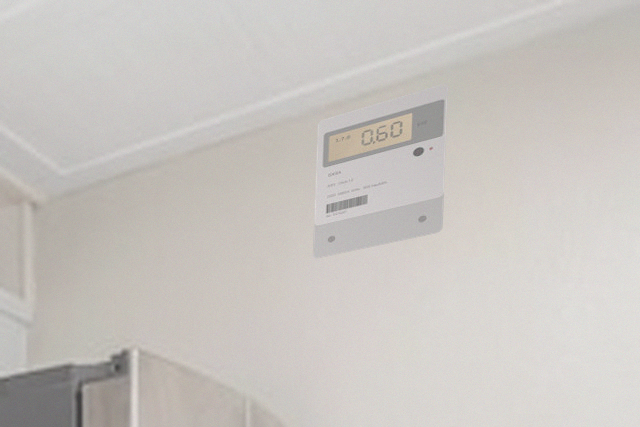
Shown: 0.60 kW
